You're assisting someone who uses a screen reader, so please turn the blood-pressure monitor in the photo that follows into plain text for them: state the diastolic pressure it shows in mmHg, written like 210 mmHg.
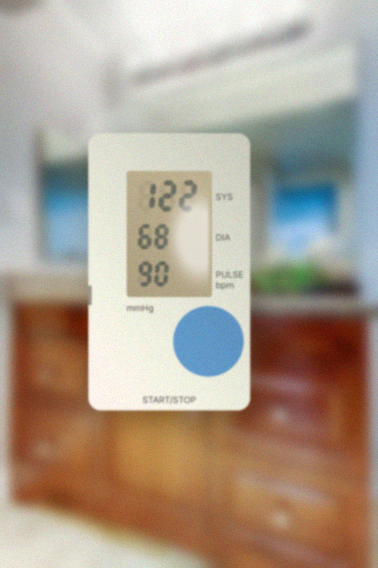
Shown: 68 mmHg
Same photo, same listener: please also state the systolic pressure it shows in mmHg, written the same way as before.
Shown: 122 mmHg
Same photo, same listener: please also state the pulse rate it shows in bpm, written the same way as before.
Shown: 90 bpm
